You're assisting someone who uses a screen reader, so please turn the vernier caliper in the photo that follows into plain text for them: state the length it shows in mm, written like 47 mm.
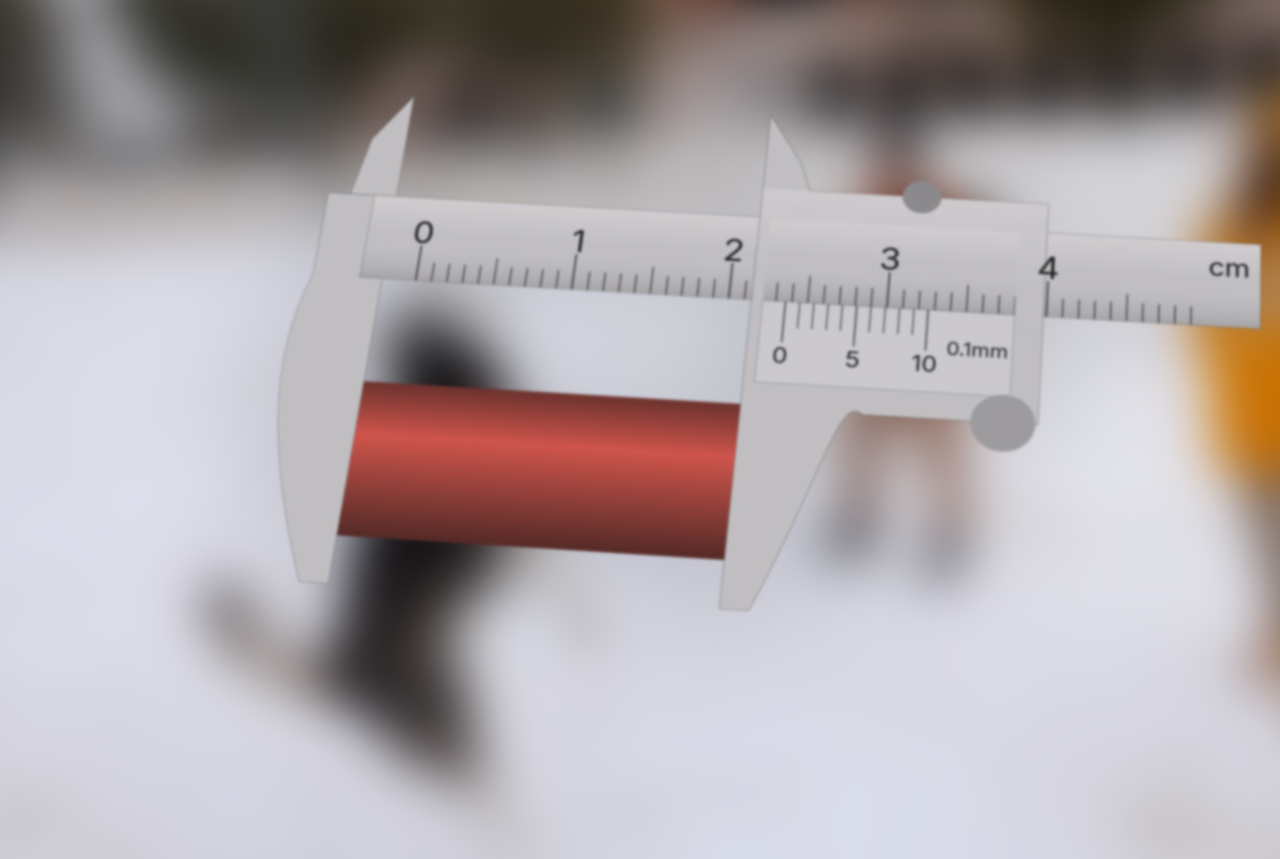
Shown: 23.6 mm
